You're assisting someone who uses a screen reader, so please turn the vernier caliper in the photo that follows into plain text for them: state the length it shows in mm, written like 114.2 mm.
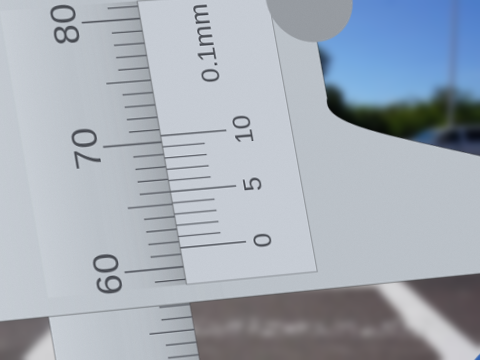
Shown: 61.5 mm
